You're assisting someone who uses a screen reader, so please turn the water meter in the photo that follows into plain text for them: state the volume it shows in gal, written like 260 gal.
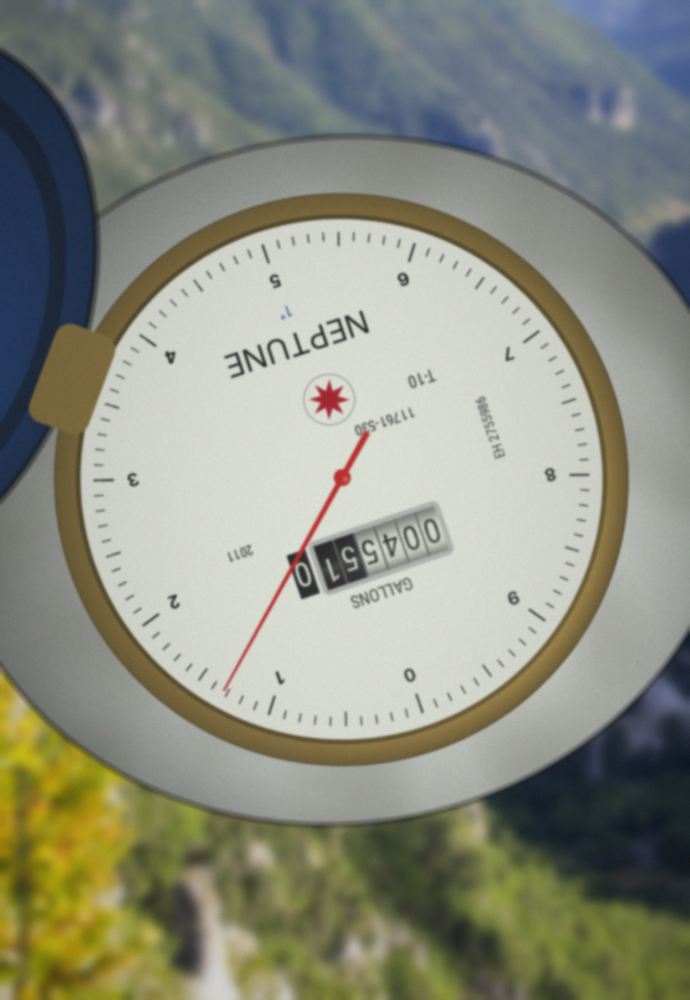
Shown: 45511.3 gal
